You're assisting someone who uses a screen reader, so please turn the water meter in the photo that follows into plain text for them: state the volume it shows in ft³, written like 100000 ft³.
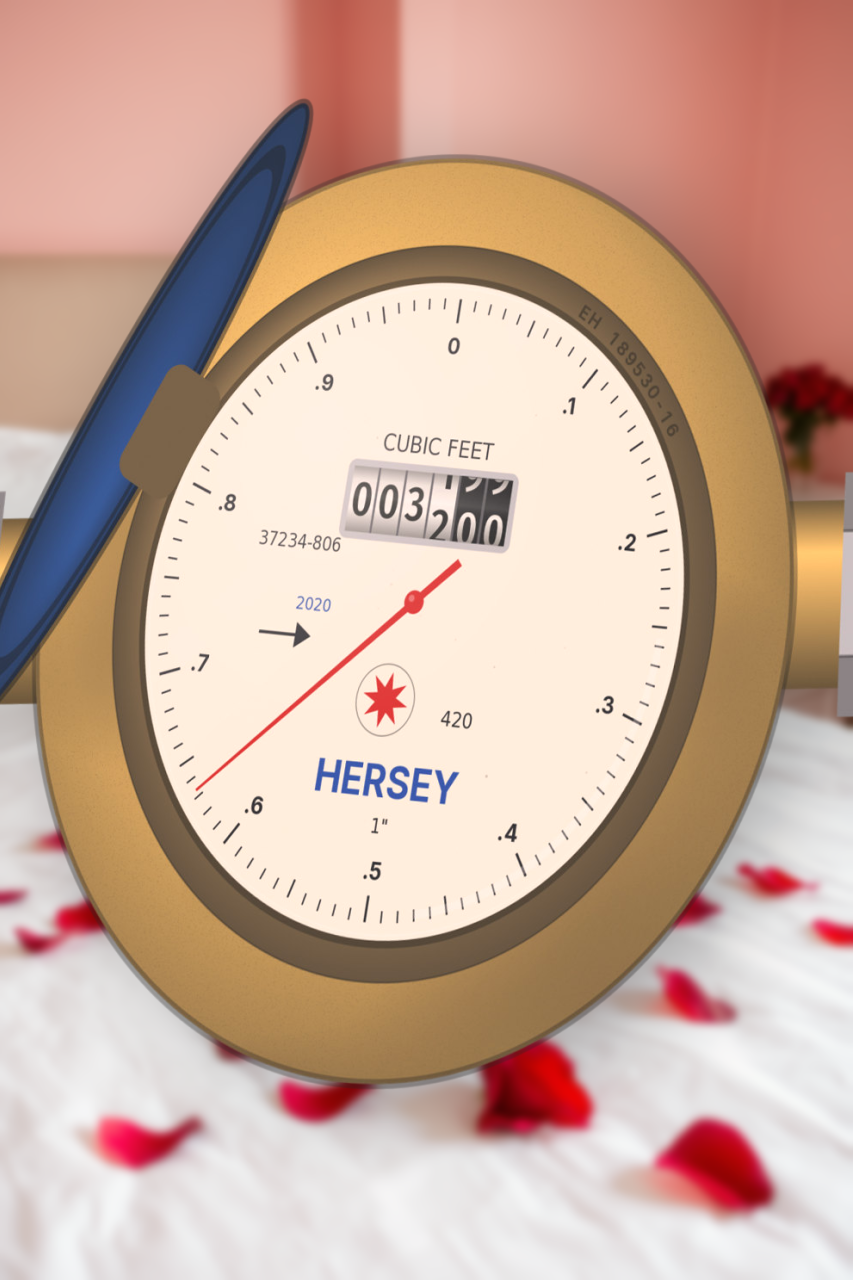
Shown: 3199.63 ft³
